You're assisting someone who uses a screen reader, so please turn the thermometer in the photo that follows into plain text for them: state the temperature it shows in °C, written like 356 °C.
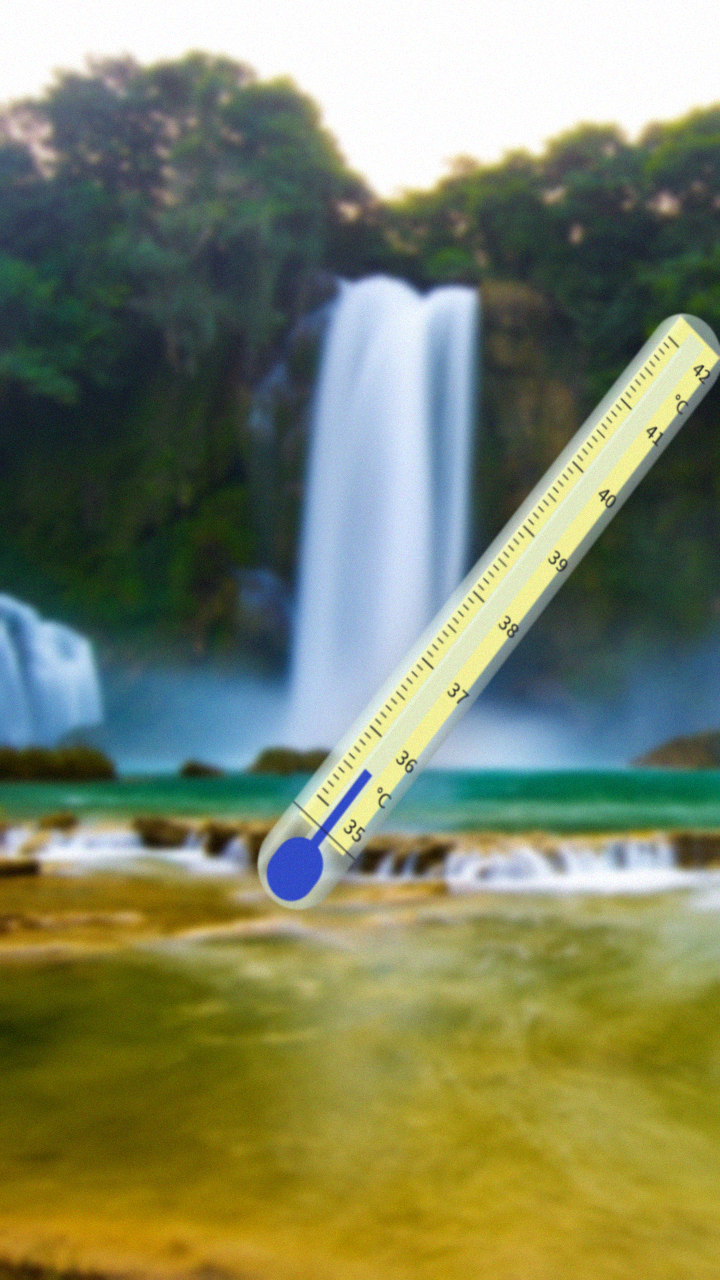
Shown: 35.6 °C
